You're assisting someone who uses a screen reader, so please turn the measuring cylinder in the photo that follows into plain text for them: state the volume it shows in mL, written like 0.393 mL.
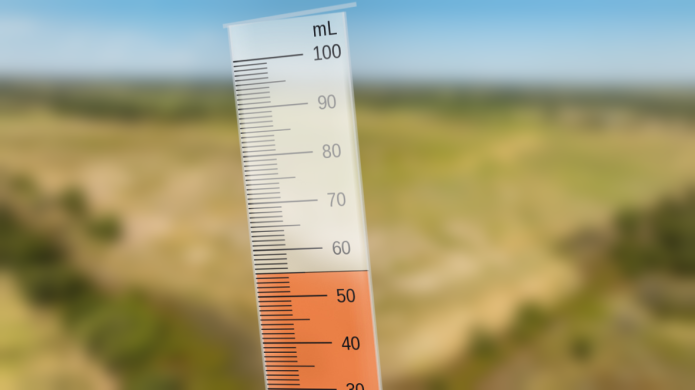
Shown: 55 mL
